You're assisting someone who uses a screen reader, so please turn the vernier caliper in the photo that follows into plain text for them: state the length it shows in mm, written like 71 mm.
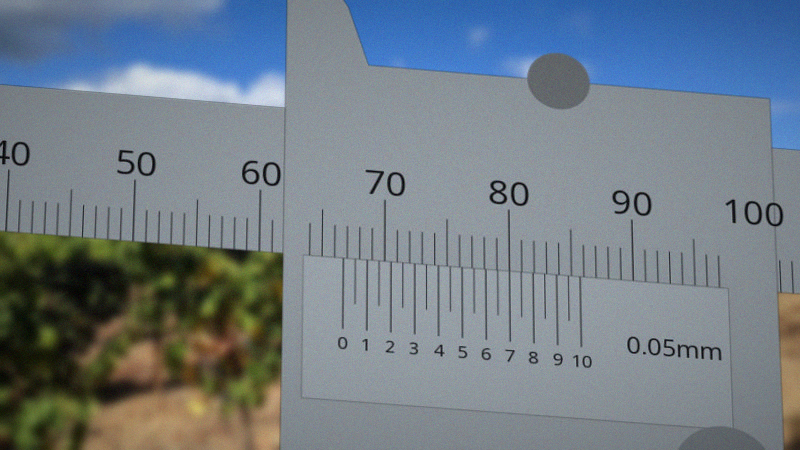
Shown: 66.7 mm
